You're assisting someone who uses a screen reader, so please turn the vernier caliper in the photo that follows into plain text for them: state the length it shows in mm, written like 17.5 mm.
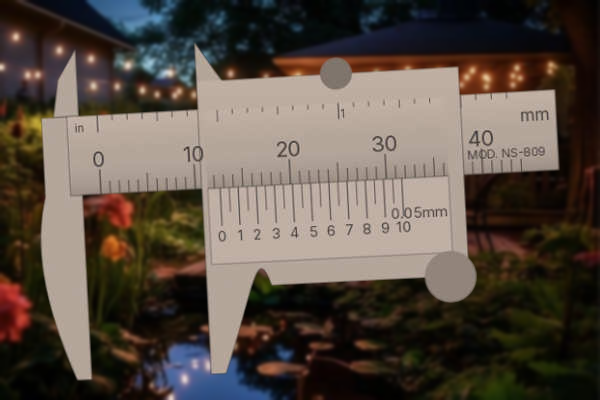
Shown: 12.6 mm
